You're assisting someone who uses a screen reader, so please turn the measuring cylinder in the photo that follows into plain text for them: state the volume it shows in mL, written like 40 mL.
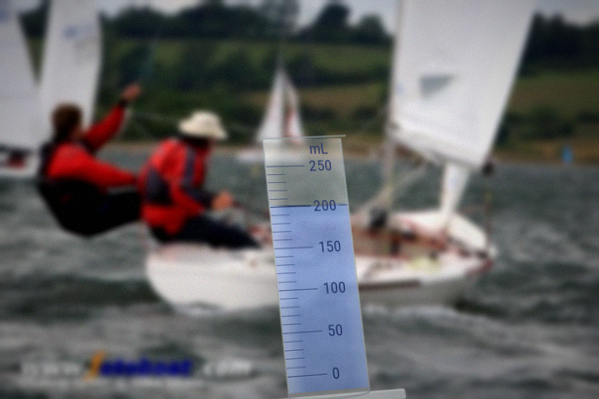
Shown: 200 mL
